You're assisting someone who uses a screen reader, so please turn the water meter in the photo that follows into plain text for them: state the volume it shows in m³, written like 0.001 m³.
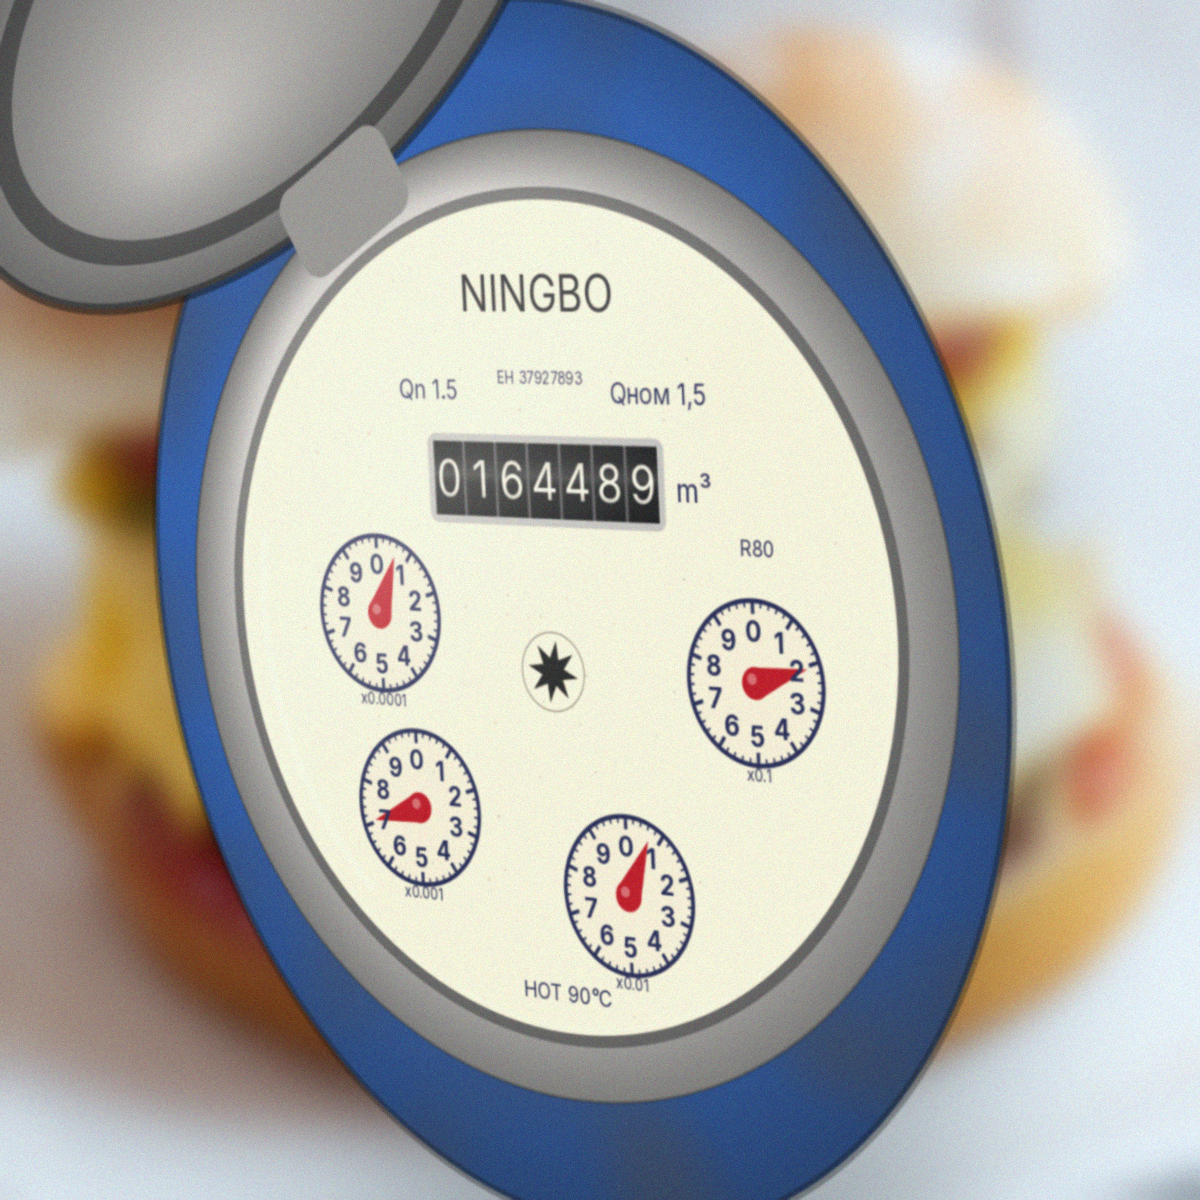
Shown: 164489.2070 m³
